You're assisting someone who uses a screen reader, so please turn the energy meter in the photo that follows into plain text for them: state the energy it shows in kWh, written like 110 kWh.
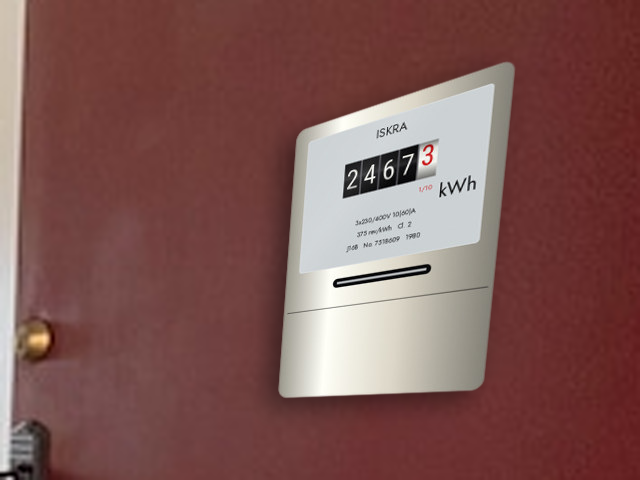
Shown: 2467.3 kWh
